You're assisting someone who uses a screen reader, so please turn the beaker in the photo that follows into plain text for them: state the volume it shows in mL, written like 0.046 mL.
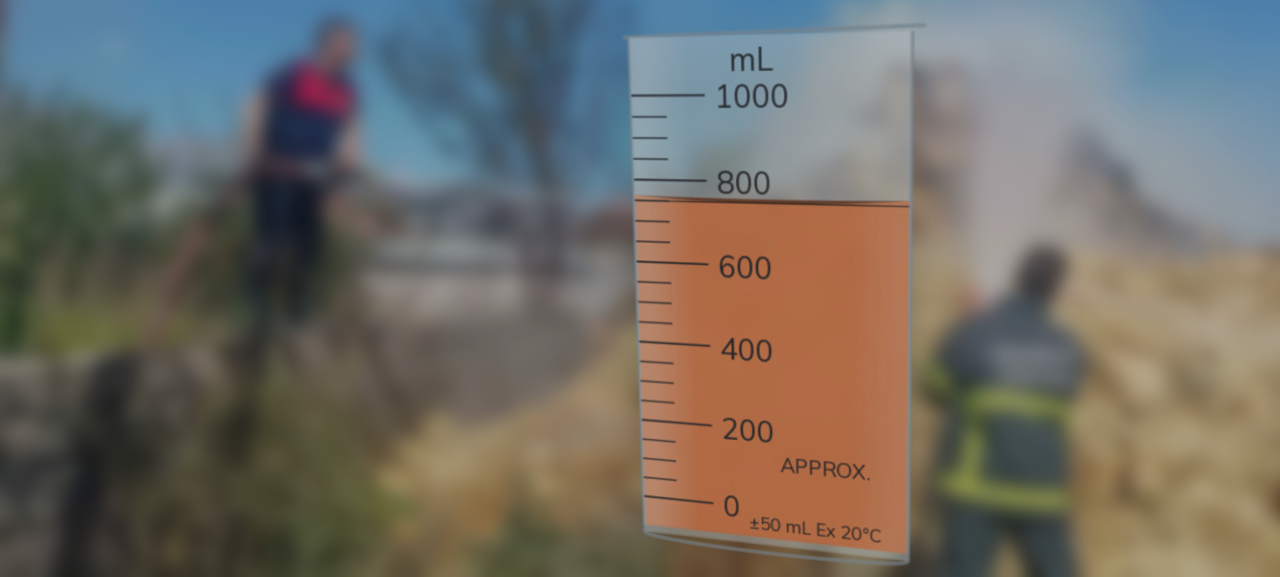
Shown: 750 mL
